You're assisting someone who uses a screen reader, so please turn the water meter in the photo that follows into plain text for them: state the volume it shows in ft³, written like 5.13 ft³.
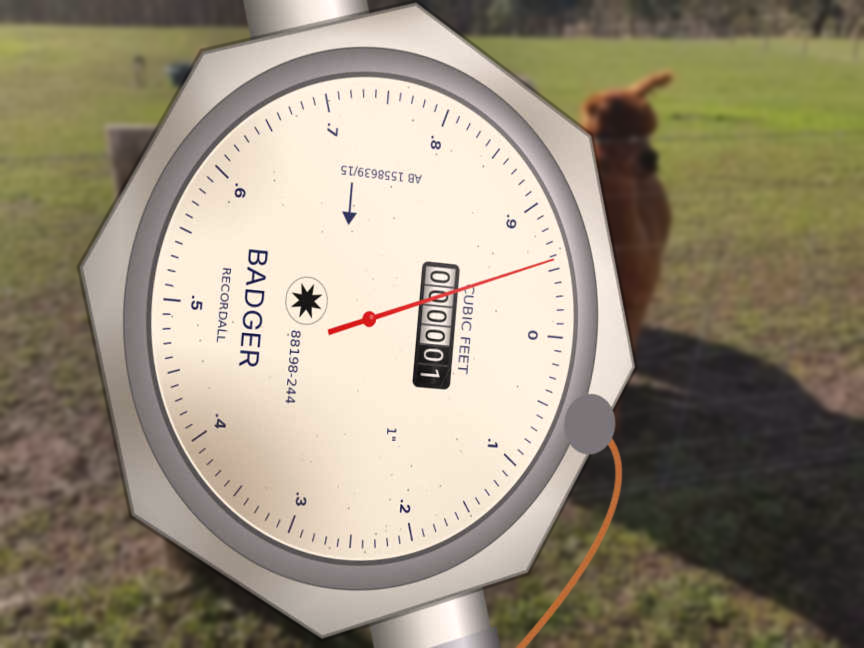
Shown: 0.94 ft³
